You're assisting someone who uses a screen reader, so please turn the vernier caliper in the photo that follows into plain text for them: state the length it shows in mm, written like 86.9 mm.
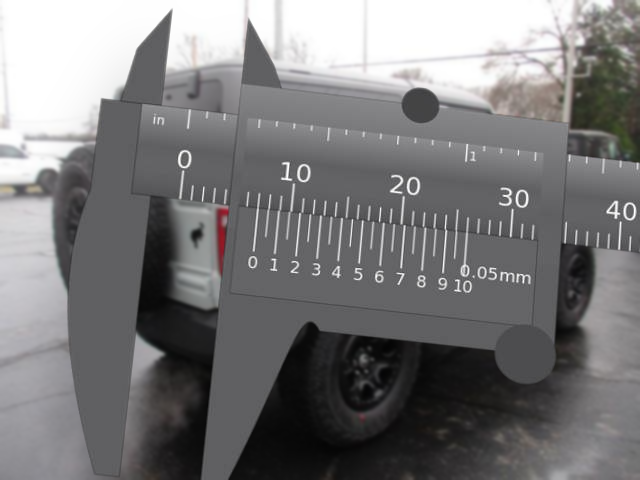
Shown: 7.0 mm
